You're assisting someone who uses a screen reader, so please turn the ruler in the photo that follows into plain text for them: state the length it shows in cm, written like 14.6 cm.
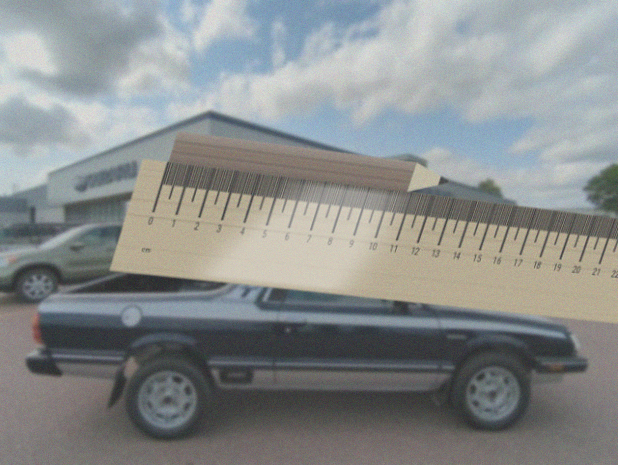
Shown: 12.5 cm
